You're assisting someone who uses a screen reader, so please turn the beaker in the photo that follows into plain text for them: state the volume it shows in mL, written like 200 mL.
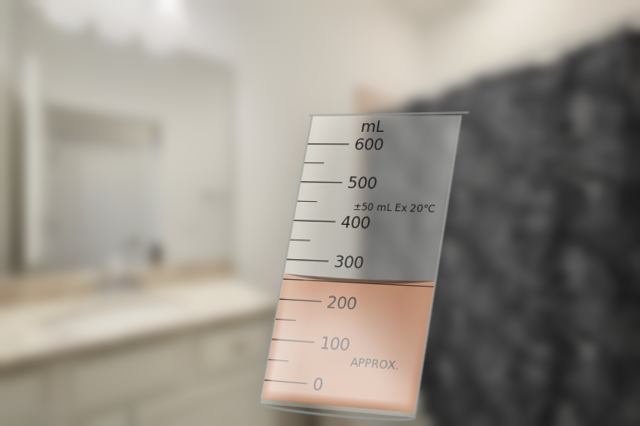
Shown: 250 mL
